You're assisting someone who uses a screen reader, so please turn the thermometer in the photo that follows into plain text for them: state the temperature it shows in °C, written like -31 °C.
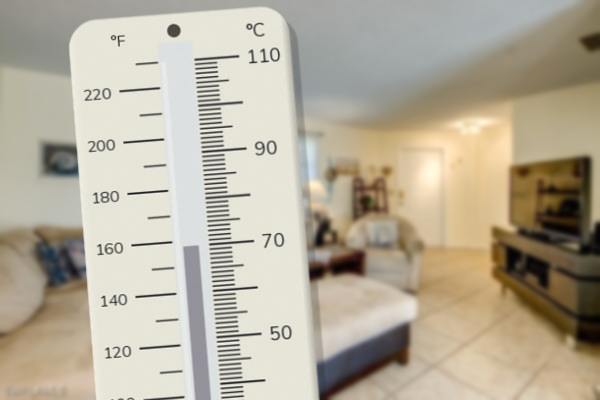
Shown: 70 °C
